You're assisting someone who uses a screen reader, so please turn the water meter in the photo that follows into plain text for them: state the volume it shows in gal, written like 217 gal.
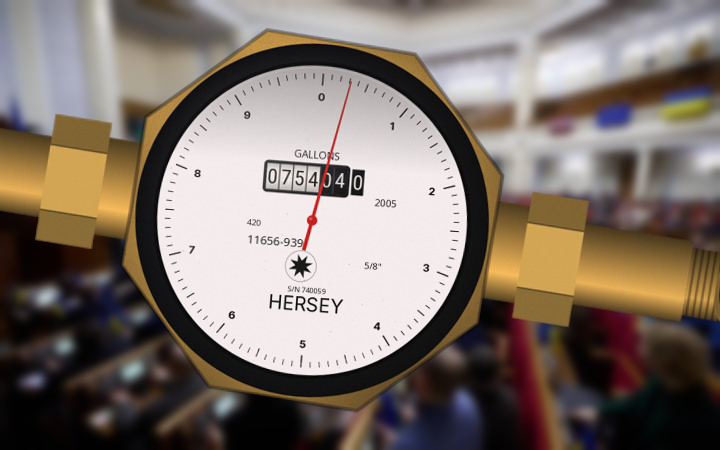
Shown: 754040.3 gal
